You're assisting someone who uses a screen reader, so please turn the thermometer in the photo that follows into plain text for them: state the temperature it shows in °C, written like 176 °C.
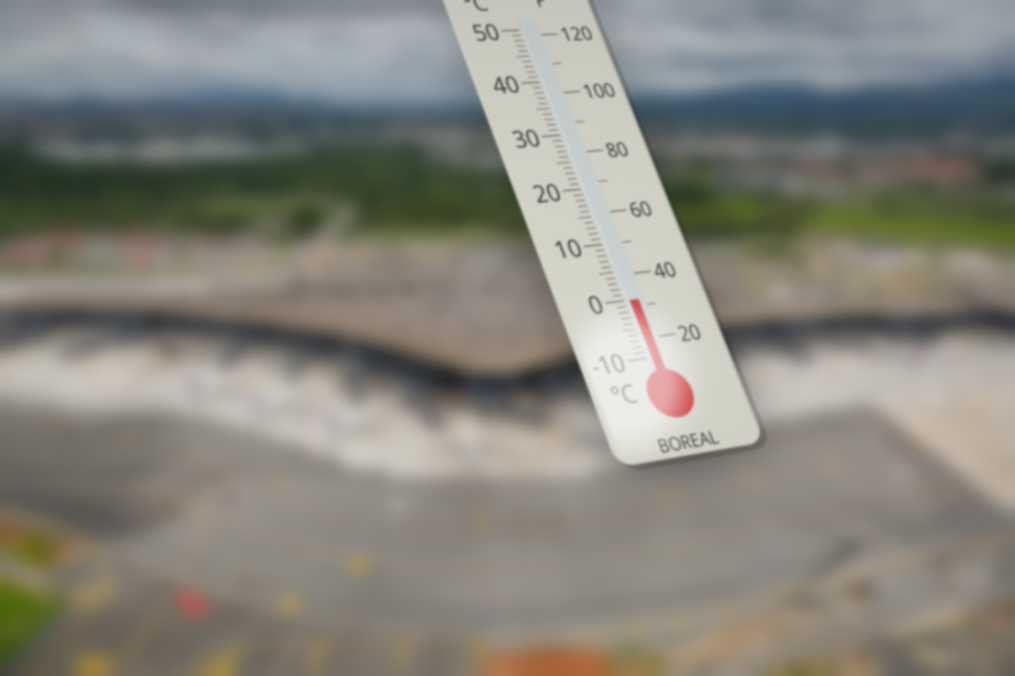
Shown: 0 °C
